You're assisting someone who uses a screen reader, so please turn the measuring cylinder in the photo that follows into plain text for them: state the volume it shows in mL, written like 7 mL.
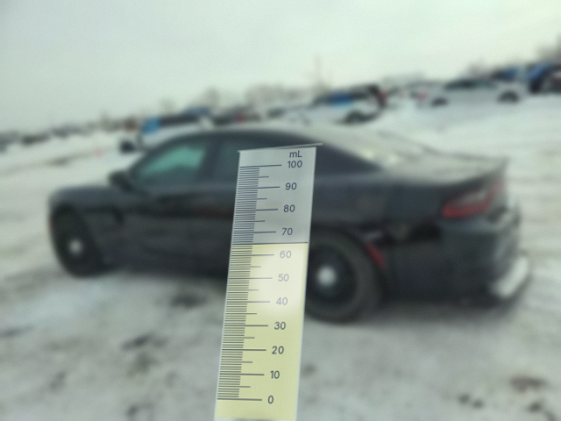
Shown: 65 mL
